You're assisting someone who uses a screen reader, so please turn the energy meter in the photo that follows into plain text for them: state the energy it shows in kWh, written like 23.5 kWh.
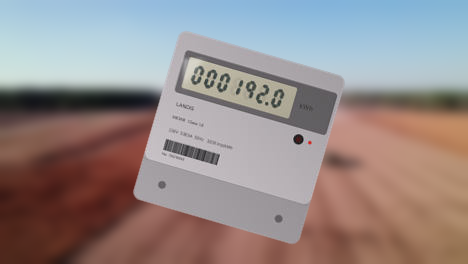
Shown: 192.0 kWh
